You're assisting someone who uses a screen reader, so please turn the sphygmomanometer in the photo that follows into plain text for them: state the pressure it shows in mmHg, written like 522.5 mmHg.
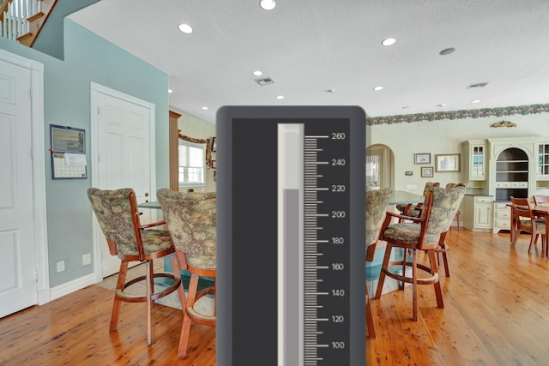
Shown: 220 mmHg
